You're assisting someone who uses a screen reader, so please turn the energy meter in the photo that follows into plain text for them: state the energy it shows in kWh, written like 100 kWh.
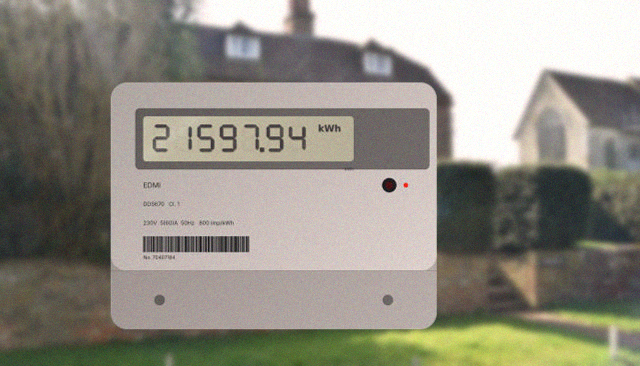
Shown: 21597.94 kWh
